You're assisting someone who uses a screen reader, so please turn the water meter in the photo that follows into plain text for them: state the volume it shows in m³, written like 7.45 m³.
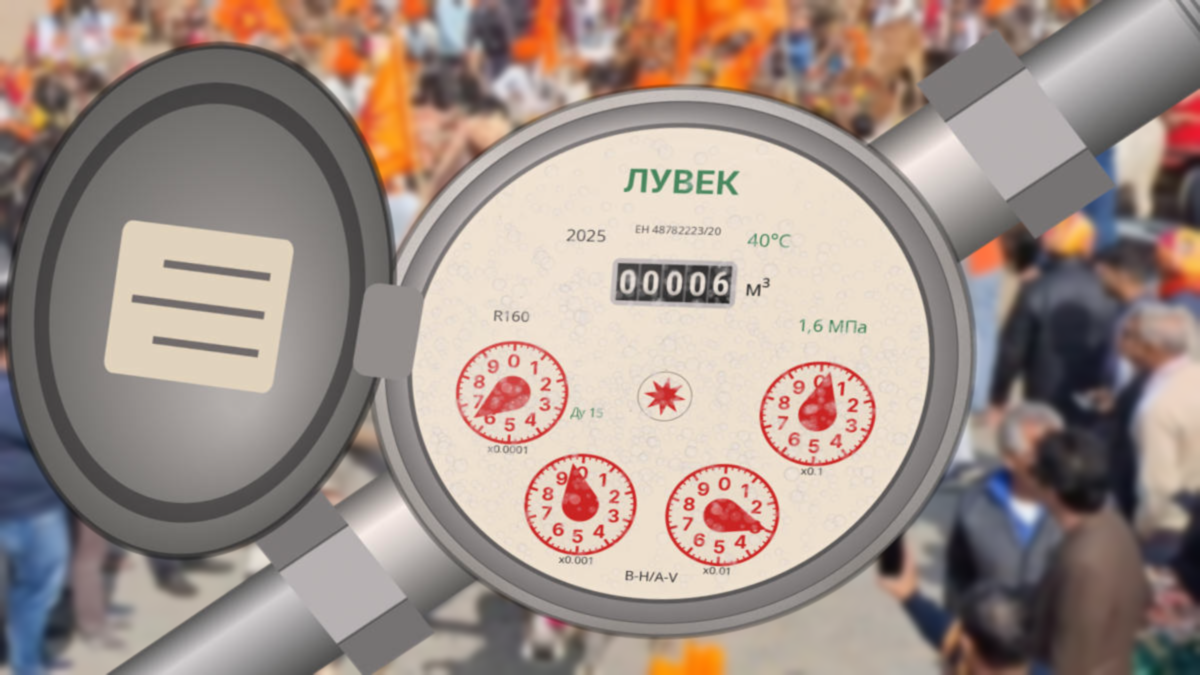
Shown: 6.0296 m³
